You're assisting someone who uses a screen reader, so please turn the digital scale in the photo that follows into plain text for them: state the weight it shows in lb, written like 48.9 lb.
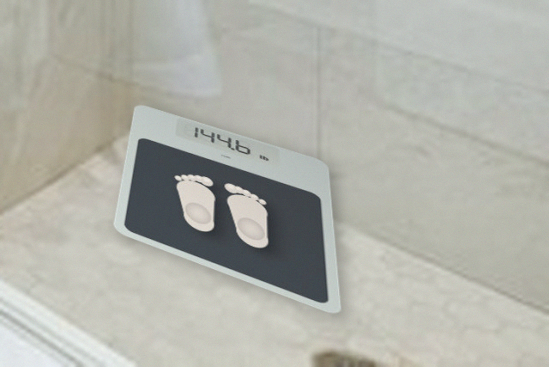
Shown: 144.6 lb
